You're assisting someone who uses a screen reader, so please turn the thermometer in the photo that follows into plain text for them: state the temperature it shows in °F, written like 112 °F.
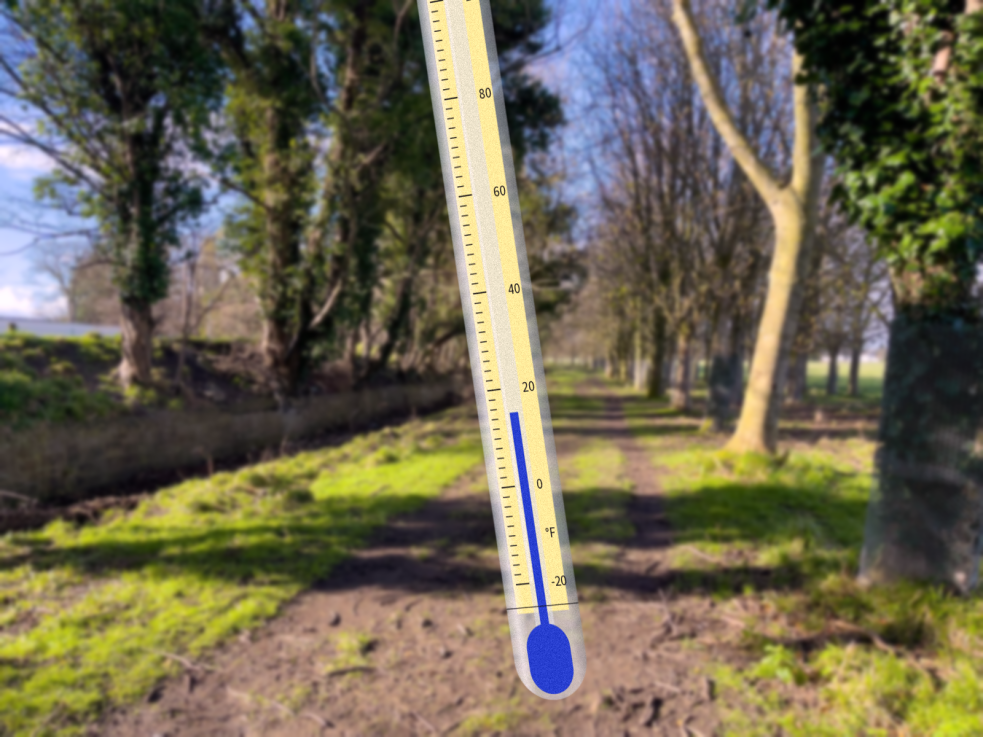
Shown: 15 °F
